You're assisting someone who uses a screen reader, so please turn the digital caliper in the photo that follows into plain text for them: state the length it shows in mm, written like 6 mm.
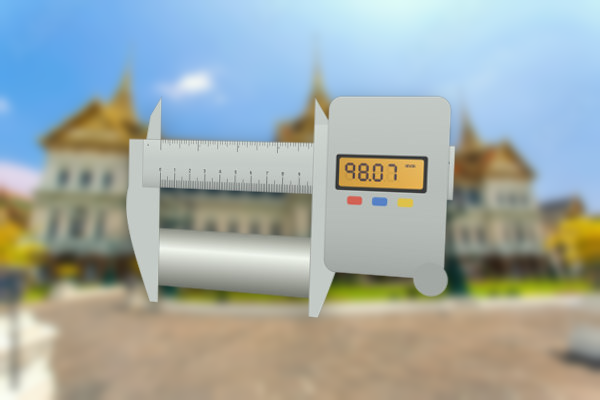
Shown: 98.07 mm
